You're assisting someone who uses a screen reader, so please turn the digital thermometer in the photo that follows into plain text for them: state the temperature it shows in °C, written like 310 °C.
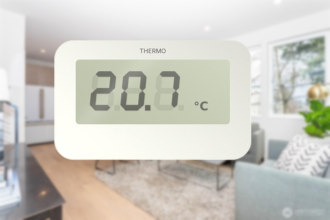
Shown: 20.7 °C
